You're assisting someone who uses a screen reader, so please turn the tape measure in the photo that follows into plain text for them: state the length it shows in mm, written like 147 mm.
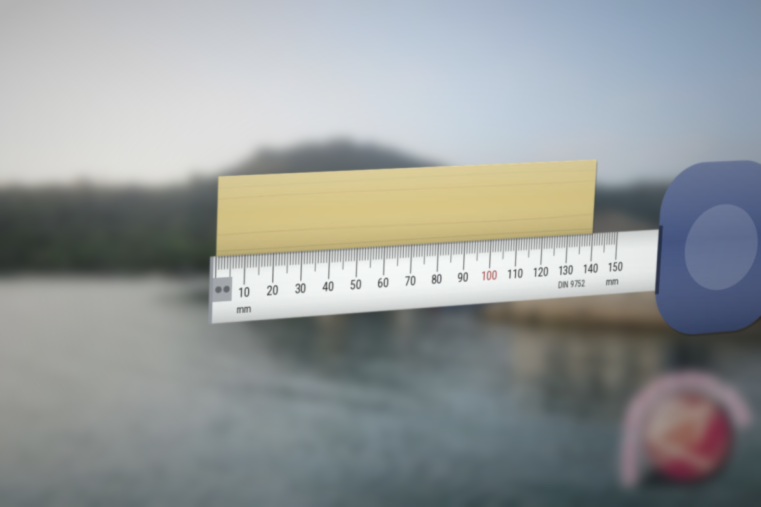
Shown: 140 mm
